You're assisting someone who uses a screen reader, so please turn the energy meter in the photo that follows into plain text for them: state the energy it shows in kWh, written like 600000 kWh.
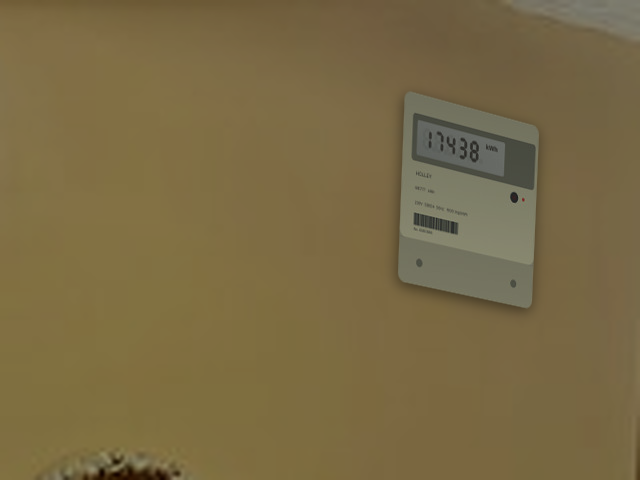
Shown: 17438 kWh
